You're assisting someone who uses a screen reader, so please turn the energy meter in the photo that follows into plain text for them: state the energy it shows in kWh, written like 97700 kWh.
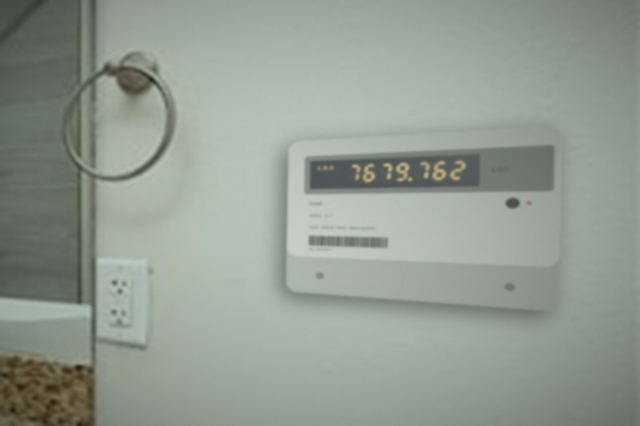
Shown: 7679.762 kWh
